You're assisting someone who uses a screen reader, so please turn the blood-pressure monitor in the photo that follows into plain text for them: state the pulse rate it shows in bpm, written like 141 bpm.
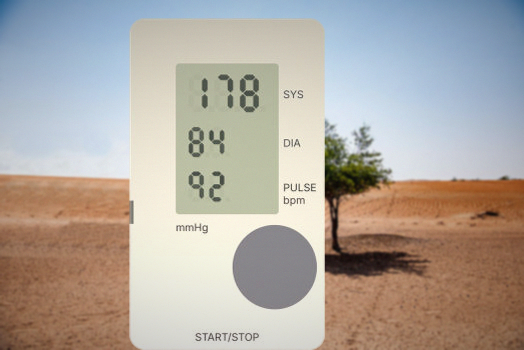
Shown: 92 bpm
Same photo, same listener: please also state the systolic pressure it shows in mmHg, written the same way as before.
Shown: 178 mmHg
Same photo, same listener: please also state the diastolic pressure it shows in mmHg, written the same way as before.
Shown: 84 mmHg
